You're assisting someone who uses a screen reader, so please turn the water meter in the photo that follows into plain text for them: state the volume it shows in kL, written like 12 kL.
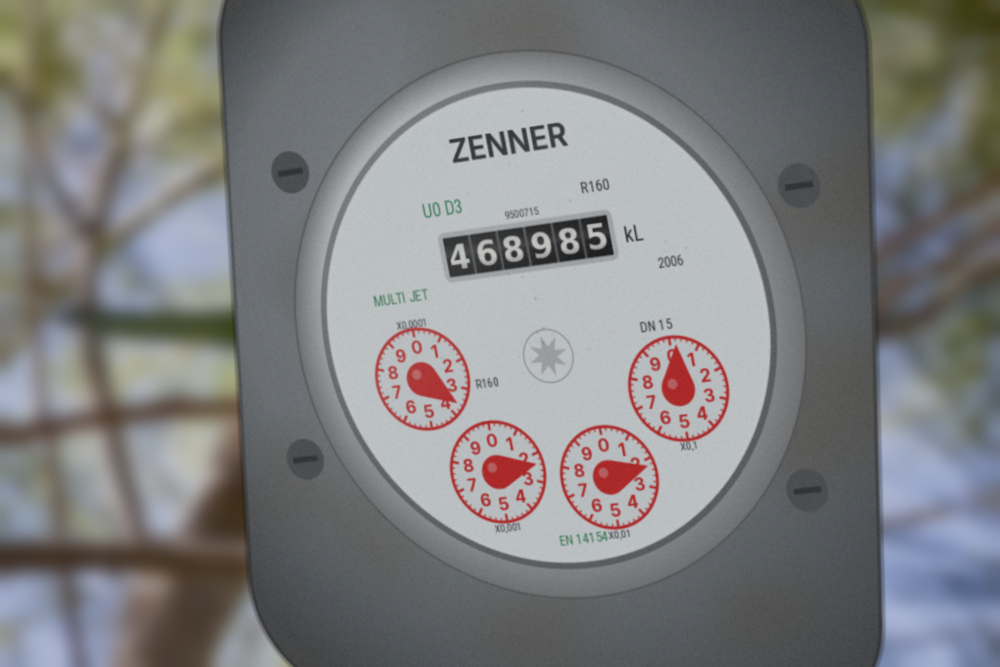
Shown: 468985.0223 kL
